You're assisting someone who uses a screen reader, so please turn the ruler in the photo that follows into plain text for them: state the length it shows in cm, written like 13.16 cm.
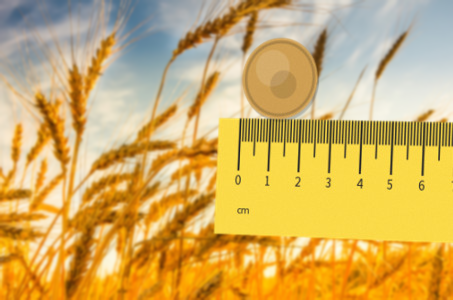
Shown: 2.5 cm
